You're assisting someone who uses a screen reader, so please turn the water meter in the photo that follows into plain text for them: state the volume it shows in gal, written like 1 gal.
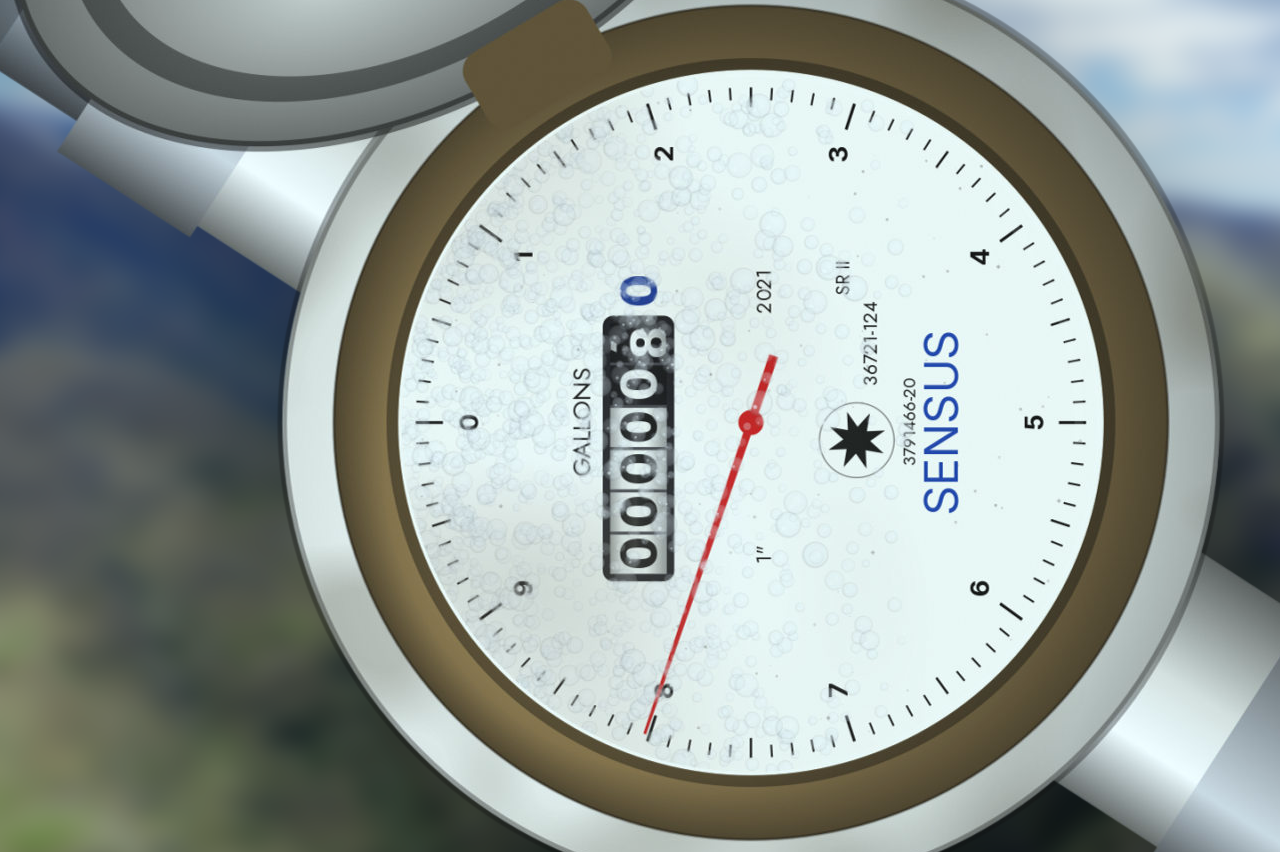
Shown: 78.0 gal
